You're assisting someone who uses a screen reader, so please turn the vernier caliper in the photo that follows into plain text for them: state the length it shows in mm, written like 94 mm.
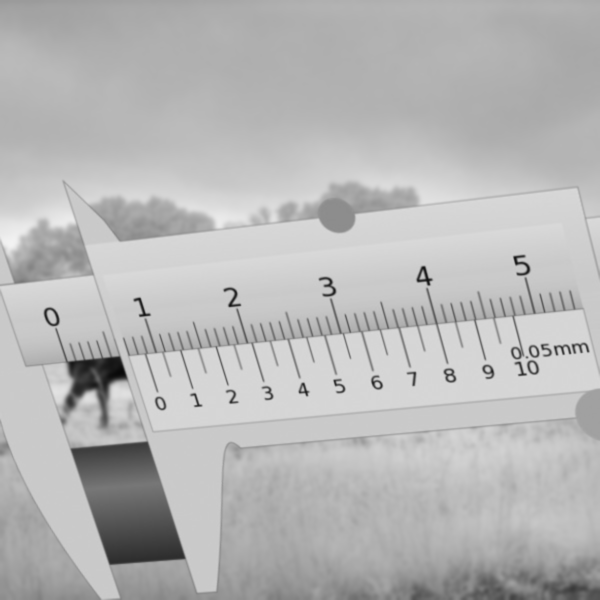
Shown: 8.8 mm
